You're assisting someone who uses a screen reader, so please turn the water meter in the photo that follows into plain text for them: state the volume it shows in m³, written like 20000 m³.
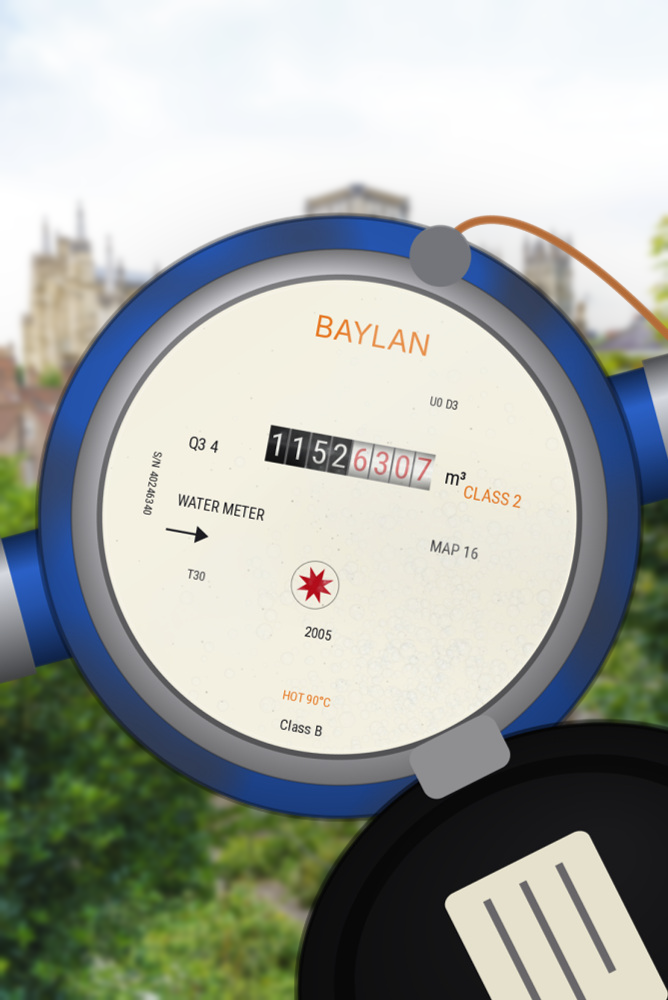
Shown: 1152.6307 m³
